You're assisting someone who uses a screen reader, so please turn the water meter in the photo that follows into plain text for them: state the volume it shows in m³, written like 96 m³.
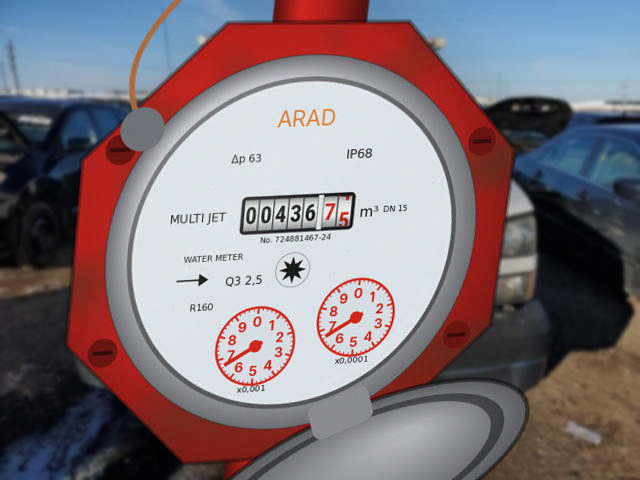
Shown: 436.7466 m³
